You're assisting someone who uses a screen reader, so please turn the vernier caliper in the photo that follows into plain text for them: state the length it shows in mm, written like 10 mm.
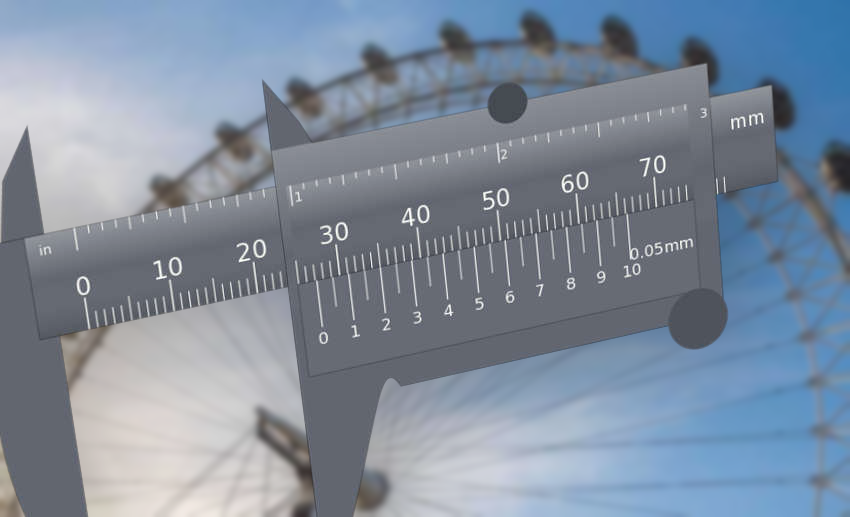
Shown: 27.2 mm
